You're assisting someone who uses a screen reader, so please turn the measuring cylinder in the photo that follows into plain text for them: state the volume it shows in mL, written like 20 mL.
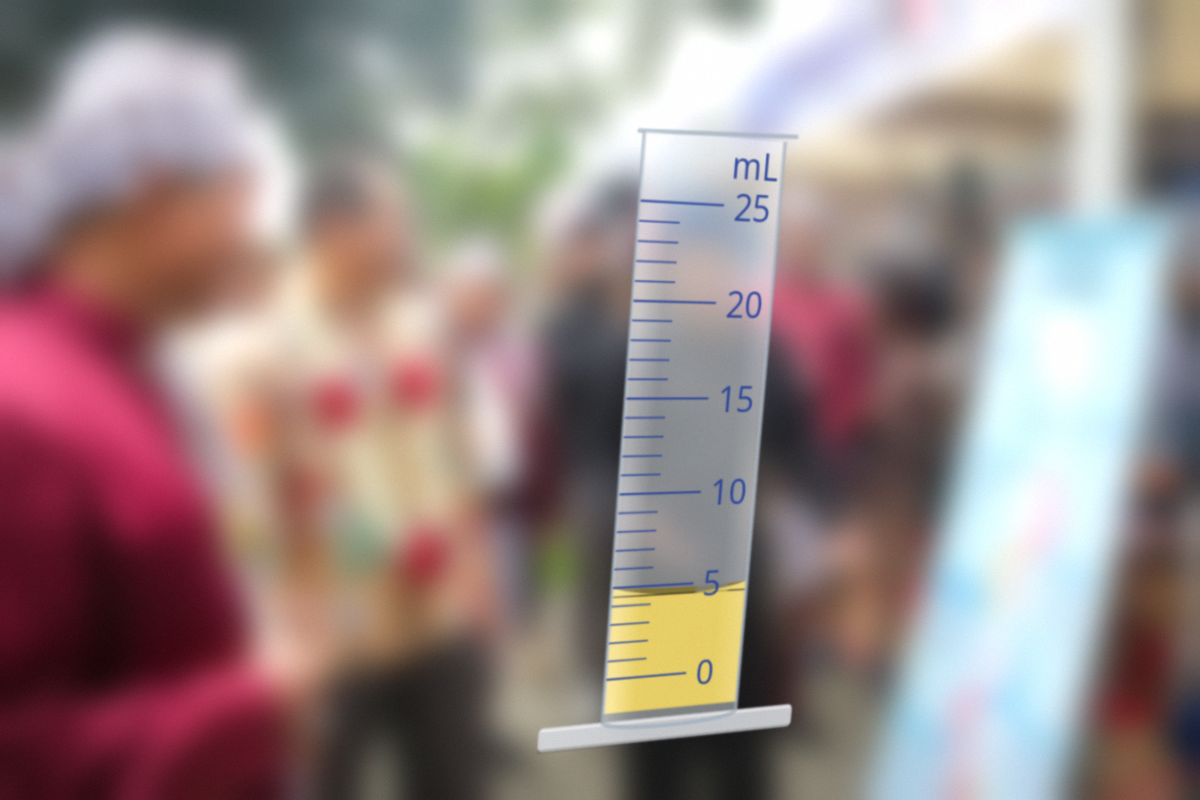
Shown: 4.5 mL
